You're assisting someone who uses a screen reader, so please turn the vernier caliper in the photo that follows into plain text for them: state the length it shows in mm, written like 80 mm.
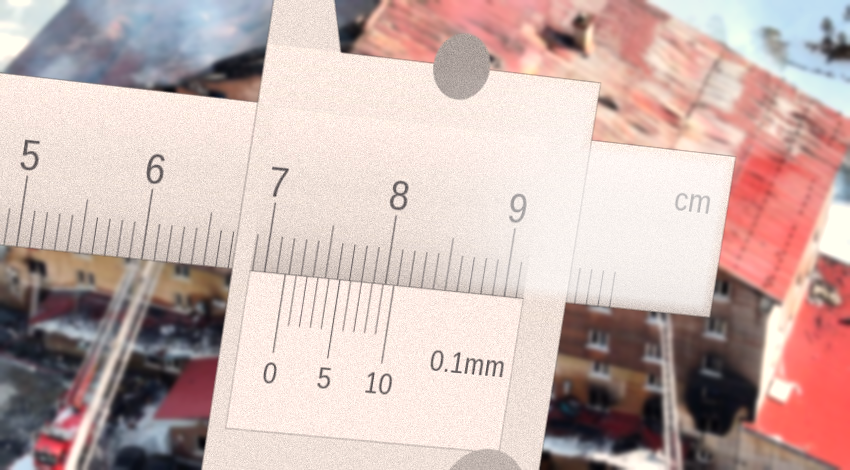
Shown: 71.7 mm
